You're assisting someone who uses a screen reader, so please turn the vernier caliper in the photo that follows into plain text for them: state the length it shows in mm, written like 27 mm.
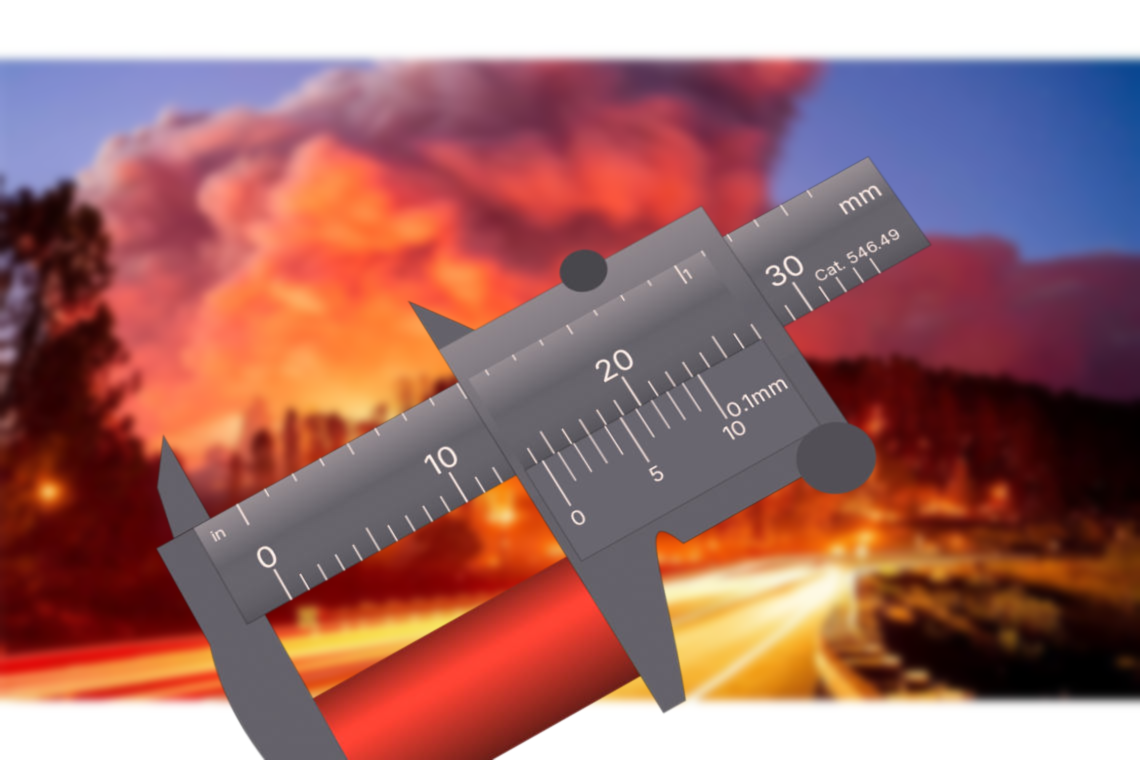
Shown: 14.3 mm
